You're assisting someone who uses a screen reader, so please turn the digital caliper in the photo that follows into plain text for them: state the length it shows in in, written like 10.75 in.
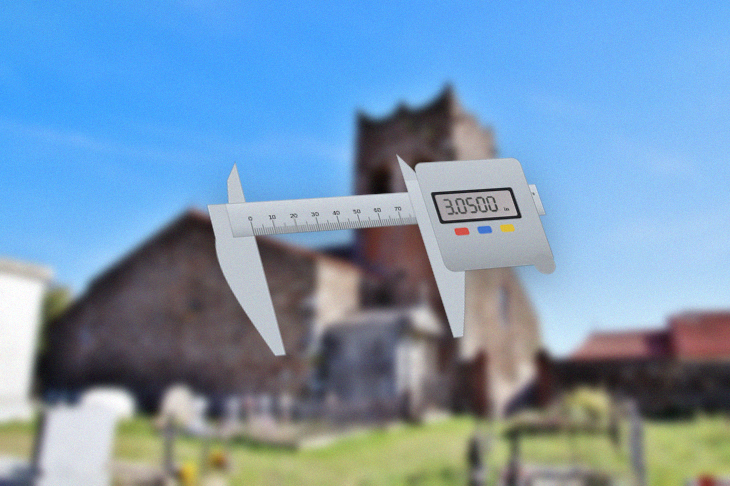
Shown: 3.0500 in
